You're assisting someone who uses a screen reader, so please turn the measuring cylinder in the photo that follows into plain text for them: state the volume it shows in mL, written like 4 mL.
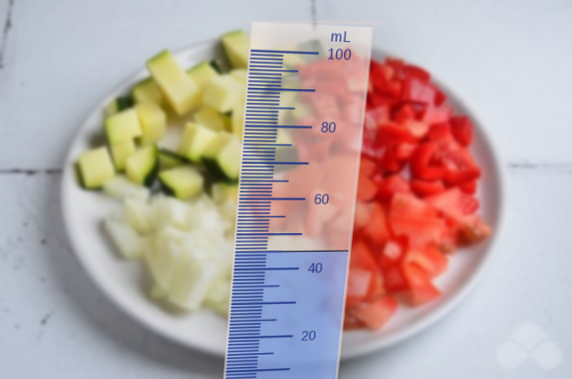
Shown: 45 mL
